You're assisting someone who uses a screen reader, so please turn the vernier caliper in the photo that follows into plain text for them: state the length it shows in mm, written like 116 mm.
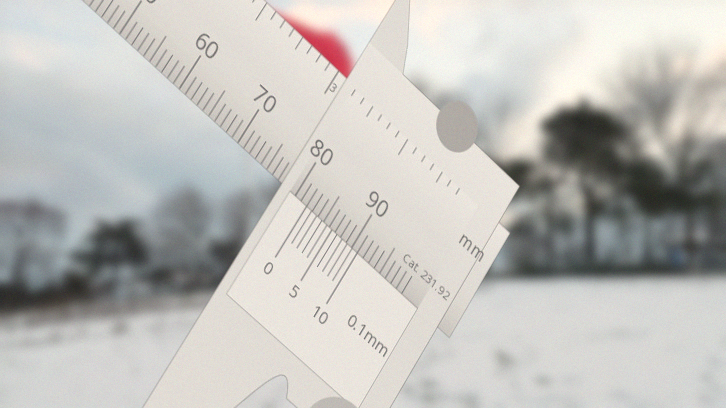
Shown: 82.0 mm
